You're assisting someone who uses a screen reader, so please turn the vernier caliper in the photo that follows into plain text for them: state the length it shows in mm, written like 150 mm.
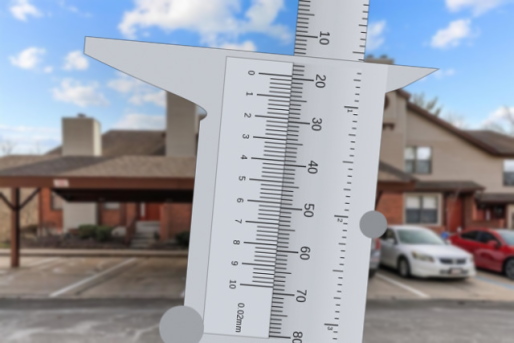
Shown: 19.5 mm
